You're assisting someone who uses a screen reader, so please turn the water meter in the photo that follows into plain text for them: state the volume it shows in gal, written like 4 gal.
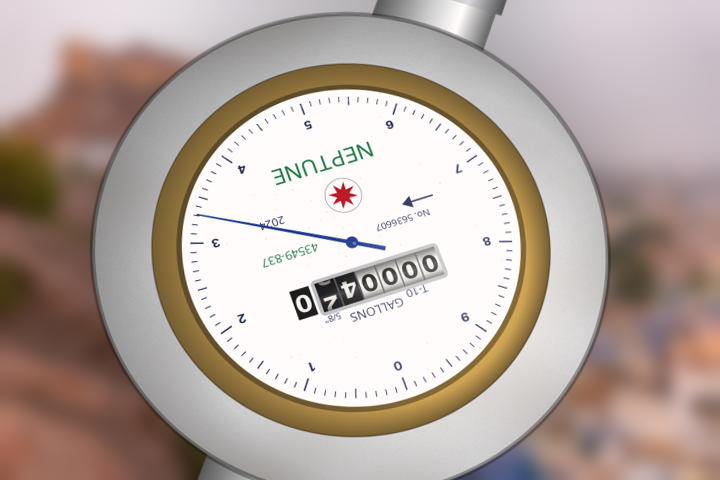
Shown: 423.3 gal
